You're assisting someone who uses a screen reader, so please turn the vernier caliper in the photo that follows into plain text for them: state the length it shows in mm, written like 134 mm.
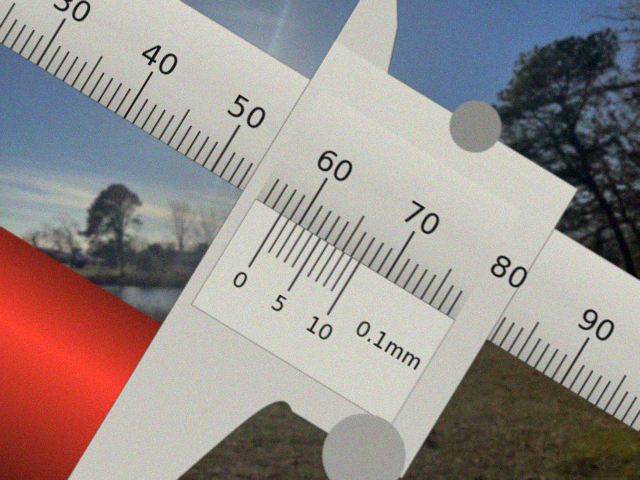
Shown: 58.0 mm
